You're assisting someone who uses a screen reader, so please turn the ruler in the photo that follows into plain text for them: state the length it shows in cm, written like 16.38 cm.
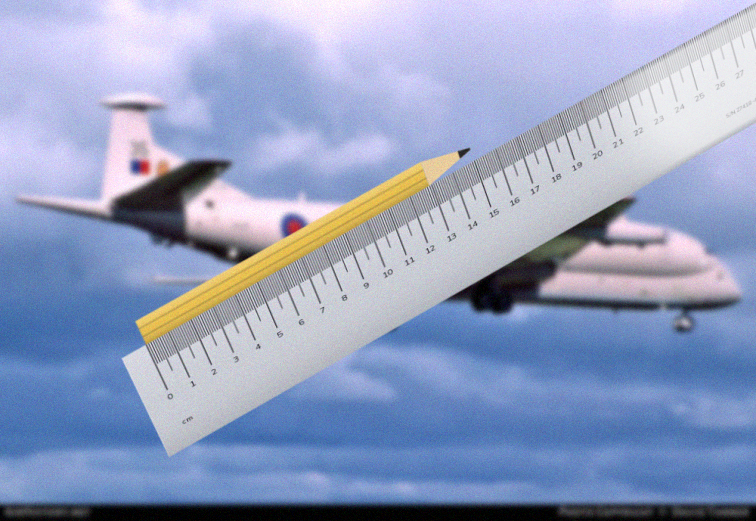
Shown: 15 cm
